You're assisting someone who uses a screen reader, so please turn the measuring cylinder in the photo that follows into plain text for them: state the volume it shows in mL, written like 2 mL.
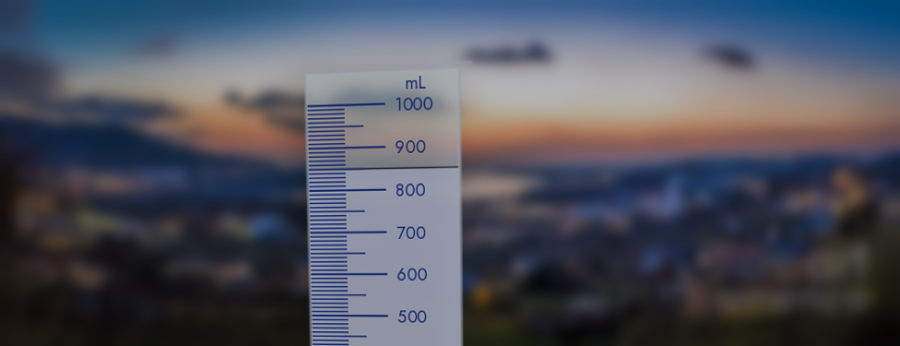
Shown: 850 mL
